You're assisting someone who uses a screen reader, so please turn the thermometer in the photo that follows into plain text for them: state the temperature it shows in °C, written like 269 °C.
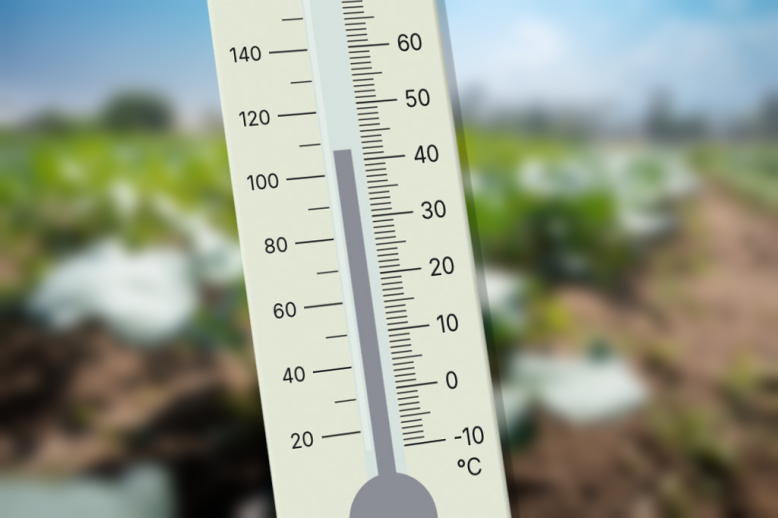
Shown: 42 °C
